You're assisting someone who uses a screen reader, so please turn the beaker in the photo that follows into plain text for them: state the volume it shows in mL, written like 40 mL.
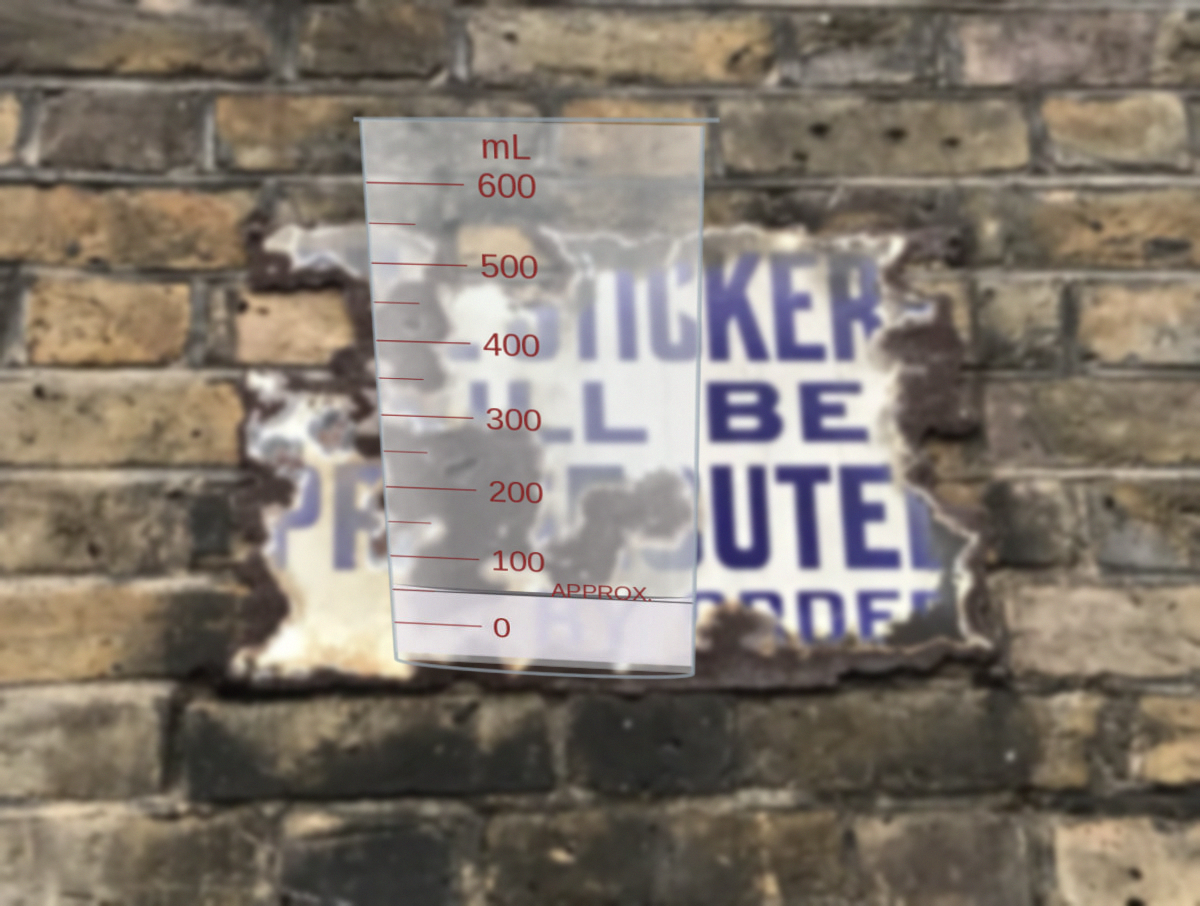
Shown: 50 mL
